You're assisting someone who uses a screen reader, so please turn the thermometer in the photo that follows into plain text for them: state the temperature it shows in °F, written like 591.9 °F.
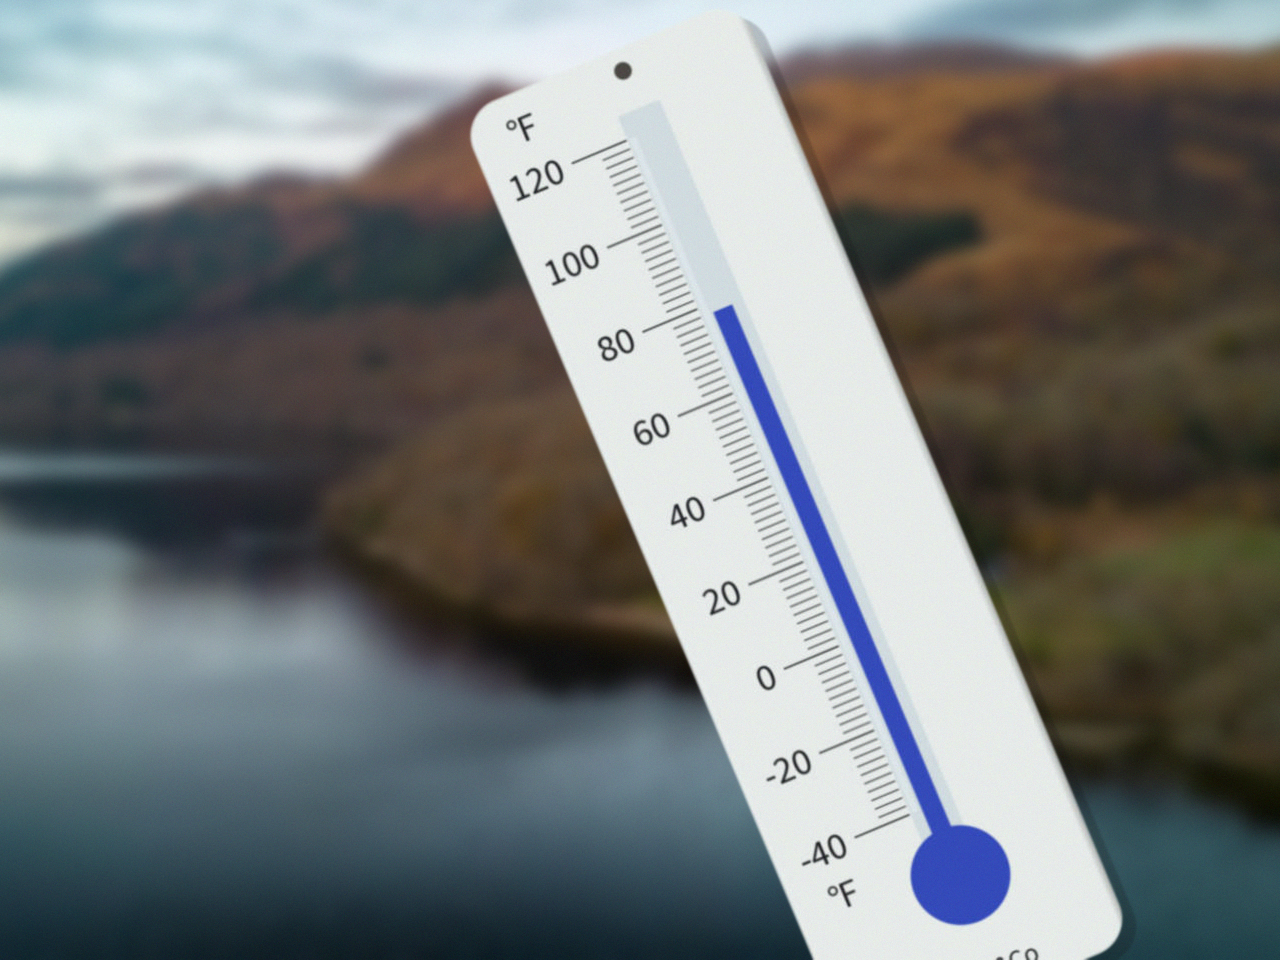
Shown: 78 °F
